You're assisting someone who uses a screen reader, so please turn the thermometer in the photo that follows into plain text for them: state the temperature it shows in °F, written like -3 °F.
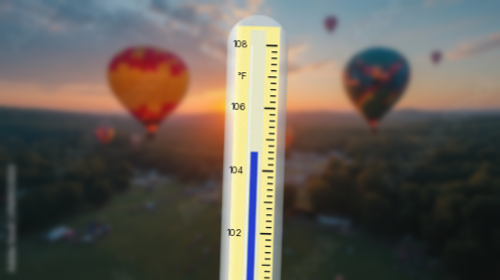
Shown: 104.6 °F
